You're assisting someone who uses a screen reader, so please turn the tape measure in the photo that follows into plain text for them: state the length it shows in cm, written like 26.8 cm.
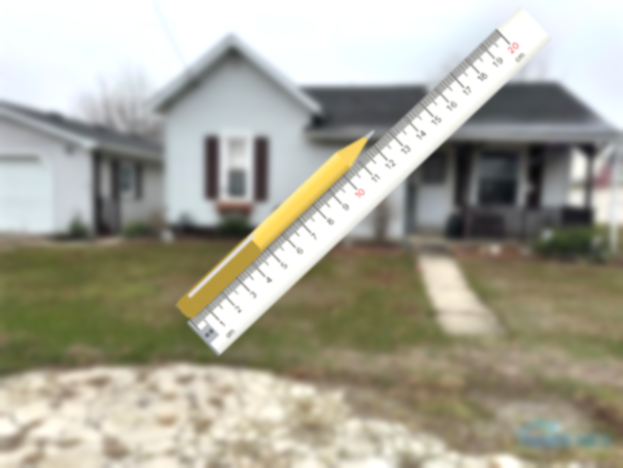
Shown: 12.5 cm
